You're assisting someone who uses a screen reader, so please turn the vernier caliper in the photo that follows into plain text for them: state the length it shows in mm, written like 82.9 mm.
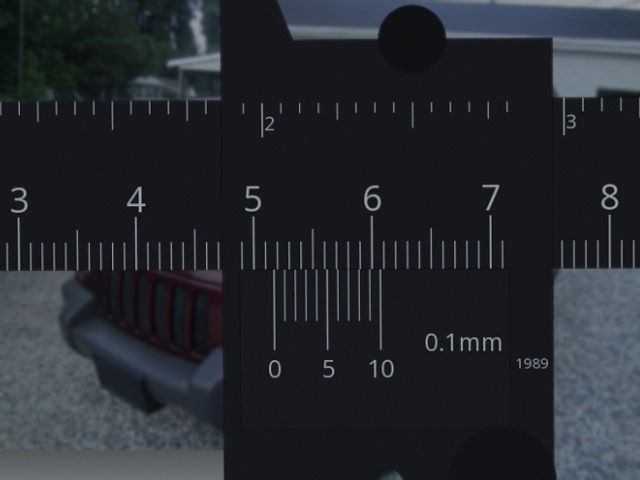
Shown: 51.7 mm
